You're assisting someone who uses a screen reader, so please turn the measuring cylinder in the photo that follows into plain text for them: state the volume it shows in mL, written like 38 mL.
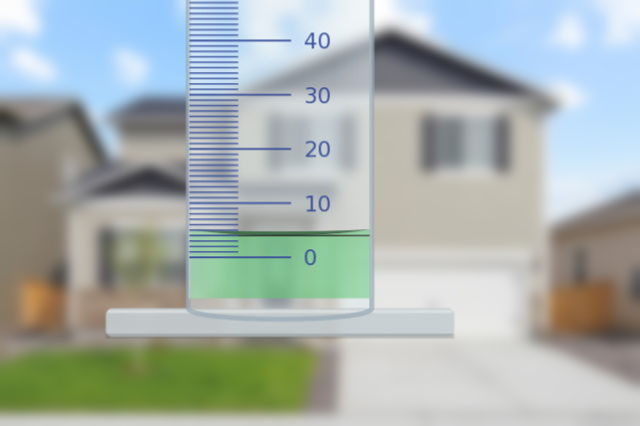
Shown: 4 mL
